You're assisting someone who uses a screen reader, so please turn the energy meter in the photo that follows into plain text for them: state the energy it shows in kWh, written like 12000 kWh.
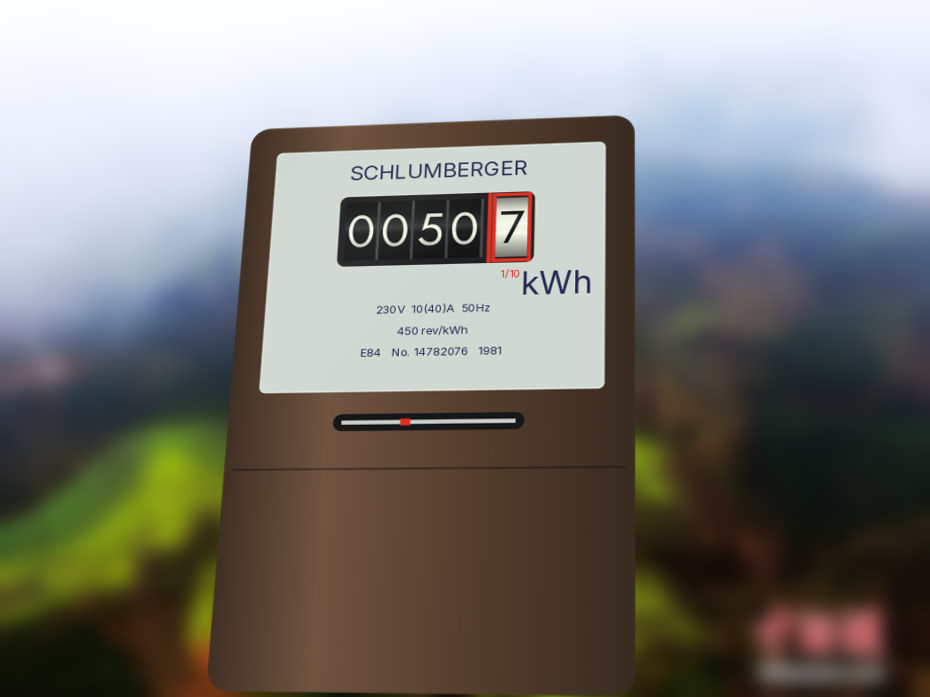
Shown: 50.7 kWh
